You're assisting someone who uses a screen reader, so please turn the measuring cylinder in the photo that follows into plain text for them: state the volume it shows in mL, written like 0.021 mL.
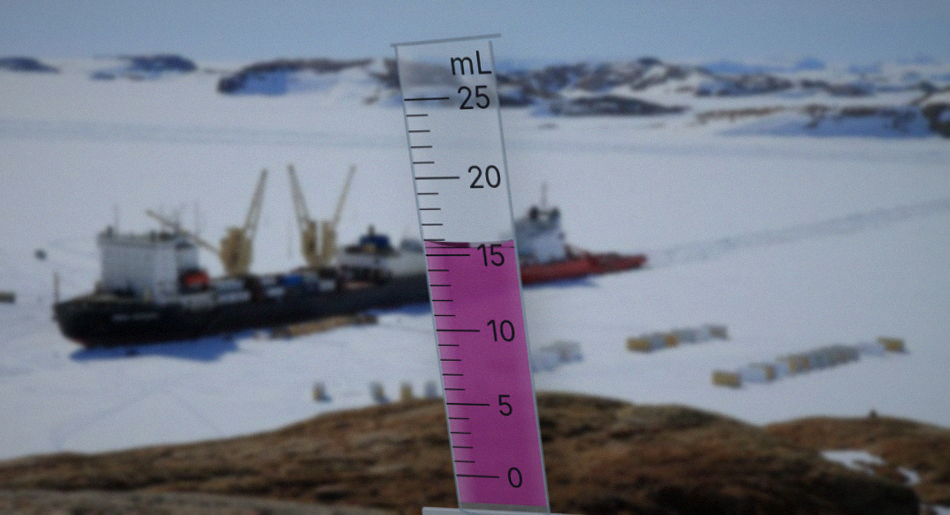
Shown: 15.5 mL
